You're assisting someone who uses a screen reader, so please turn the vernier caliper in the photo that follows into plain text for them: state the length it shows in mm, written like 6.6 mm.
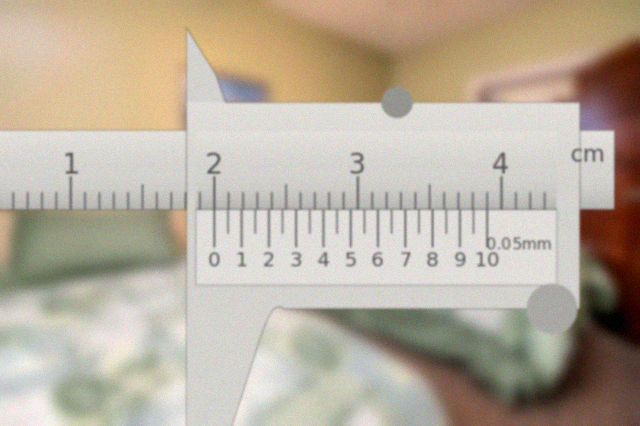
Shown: 20.0 mm
